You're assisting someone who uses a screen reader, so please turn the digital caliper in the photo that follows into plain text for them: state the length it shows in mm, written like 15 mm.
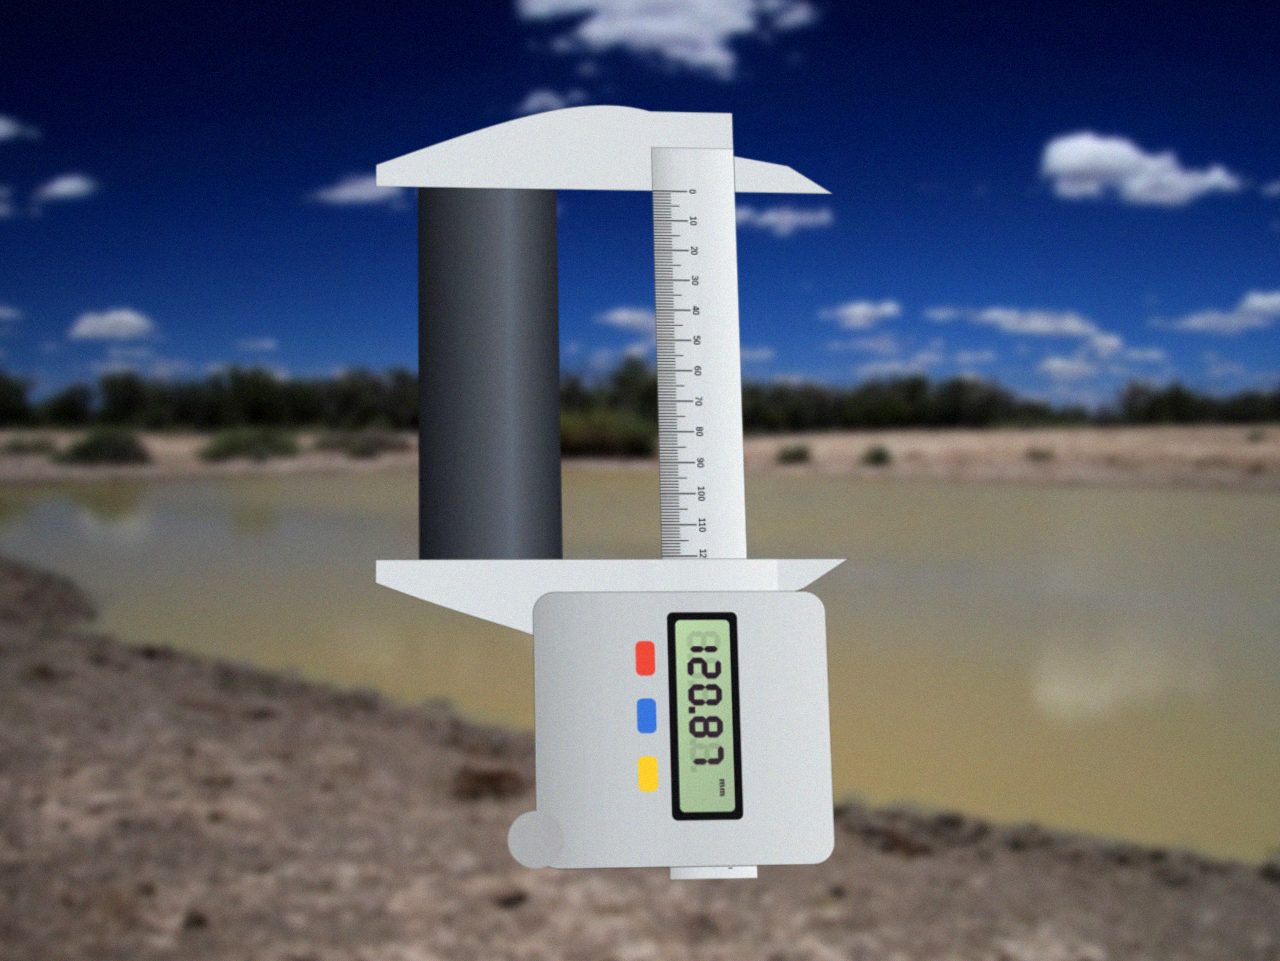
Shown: 120.87 mm
